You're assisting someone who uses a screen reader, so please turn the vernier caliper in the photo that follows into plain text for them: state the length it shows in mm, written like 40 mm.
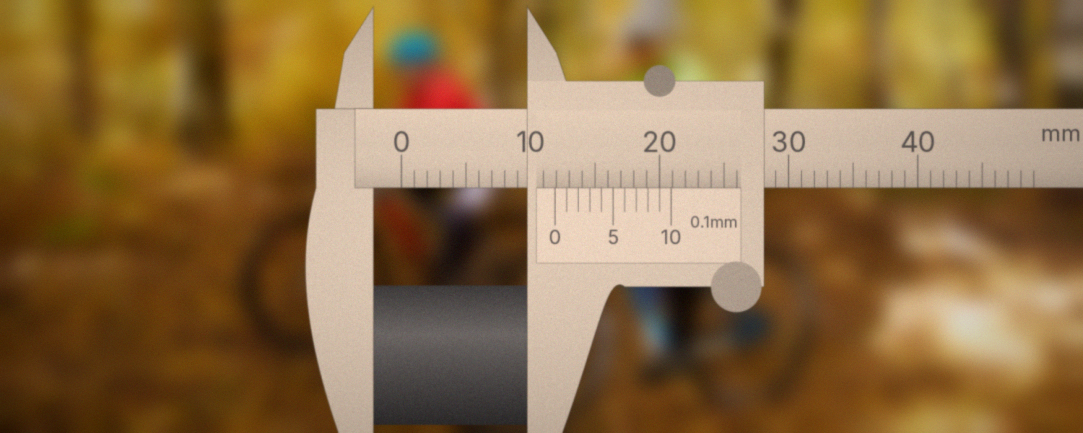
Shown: 11.9 mm
